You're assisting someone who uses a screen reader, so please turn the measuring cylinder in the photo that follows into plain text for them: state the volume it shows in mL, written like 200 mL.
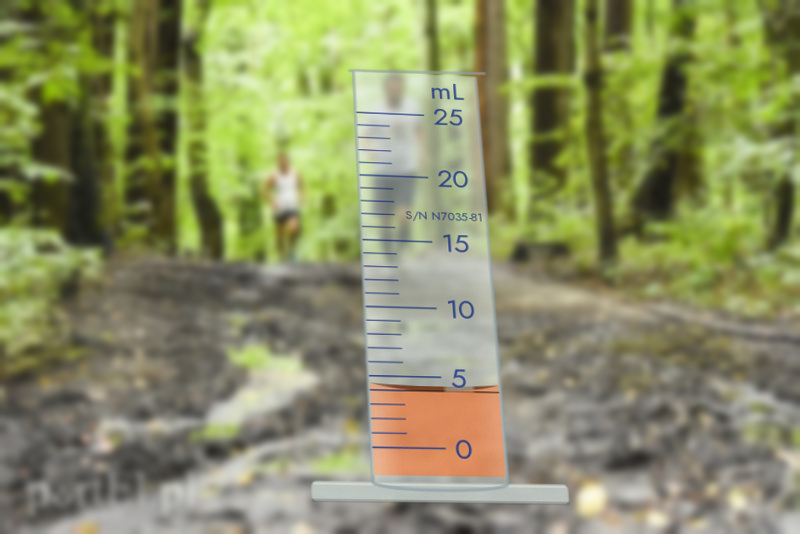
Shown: 4 mL
